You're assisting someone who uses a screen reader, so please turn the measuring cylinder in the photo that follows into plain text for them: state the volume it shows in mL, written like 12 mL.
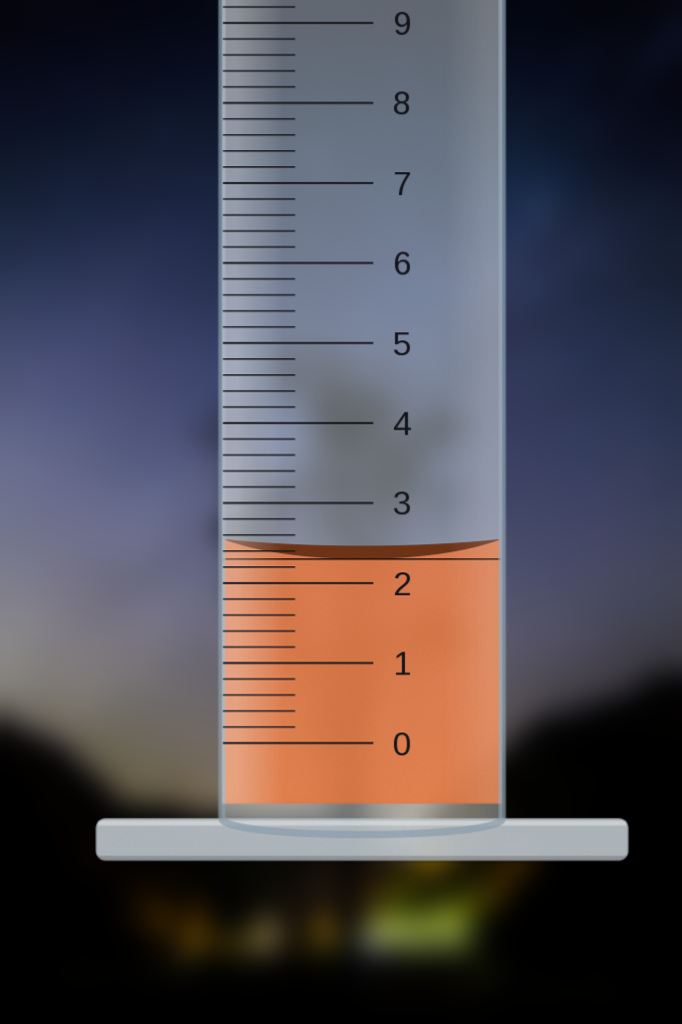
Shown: 2.3 mL
